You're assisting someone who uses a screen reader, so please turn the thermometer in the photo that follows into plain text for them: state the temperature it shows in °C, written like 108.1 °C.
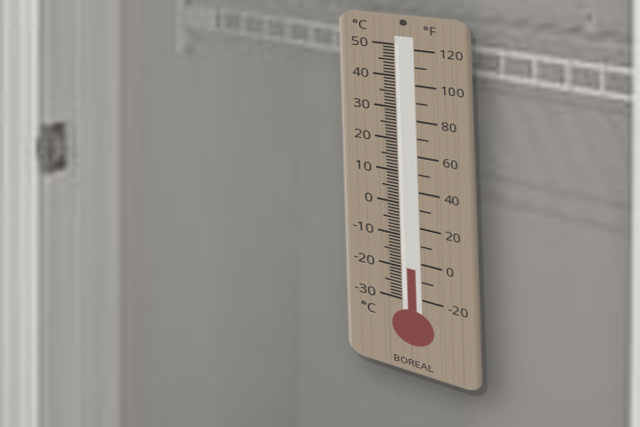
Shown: -20 °C
